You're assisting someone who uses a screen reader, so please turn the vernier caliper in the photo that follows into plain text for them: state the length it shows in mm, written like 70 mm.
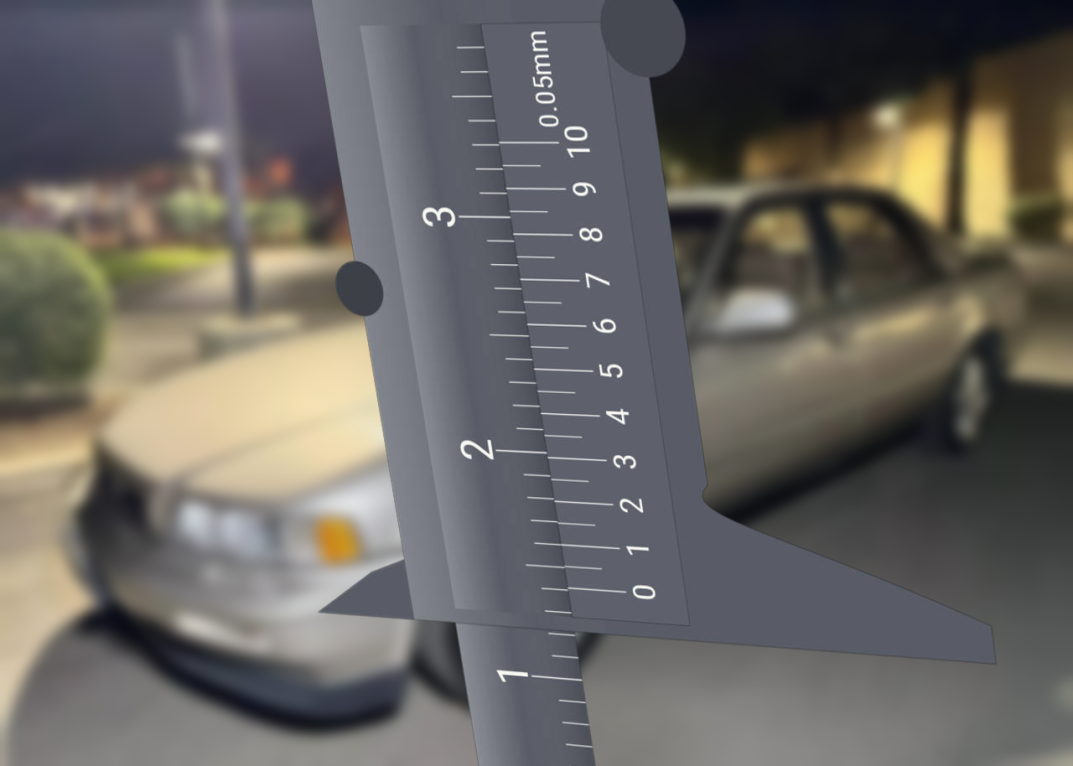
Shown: 14.10 mm
